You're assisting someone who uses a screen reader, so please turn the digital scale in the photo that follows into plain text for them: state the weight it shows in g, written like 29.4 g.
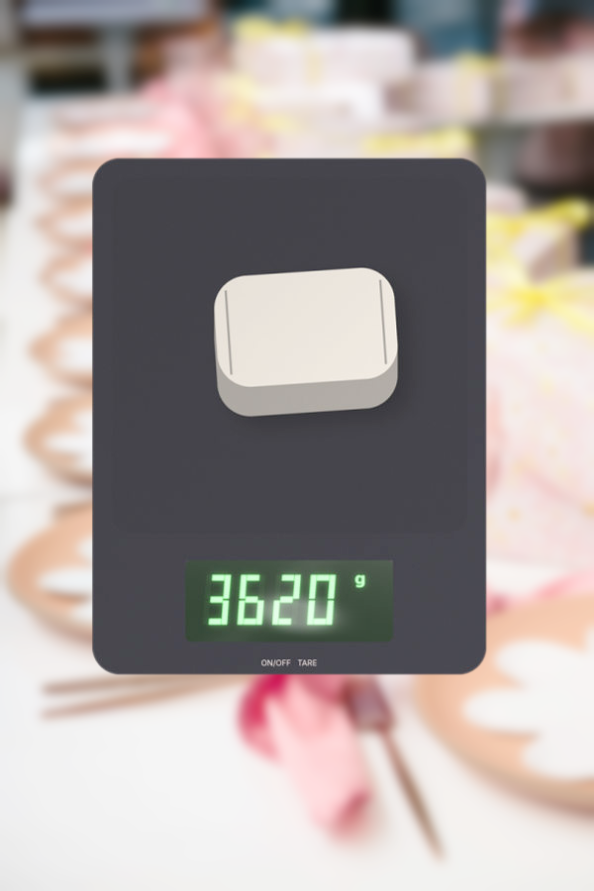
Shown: 3620 g
